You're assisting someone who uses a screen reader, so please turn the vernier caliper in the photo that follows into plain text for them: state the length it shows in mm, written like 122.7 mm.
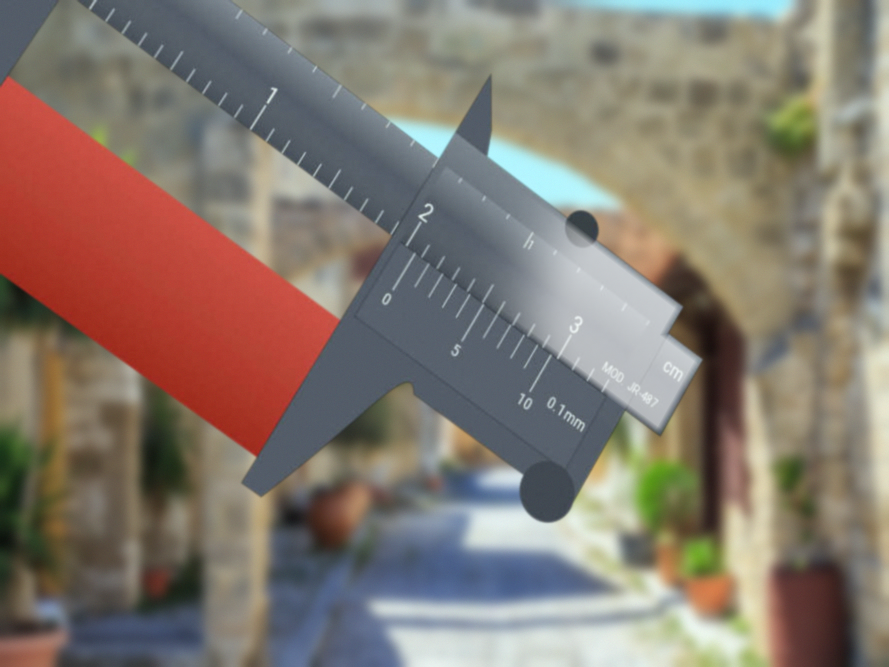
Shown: 20.6 mm
